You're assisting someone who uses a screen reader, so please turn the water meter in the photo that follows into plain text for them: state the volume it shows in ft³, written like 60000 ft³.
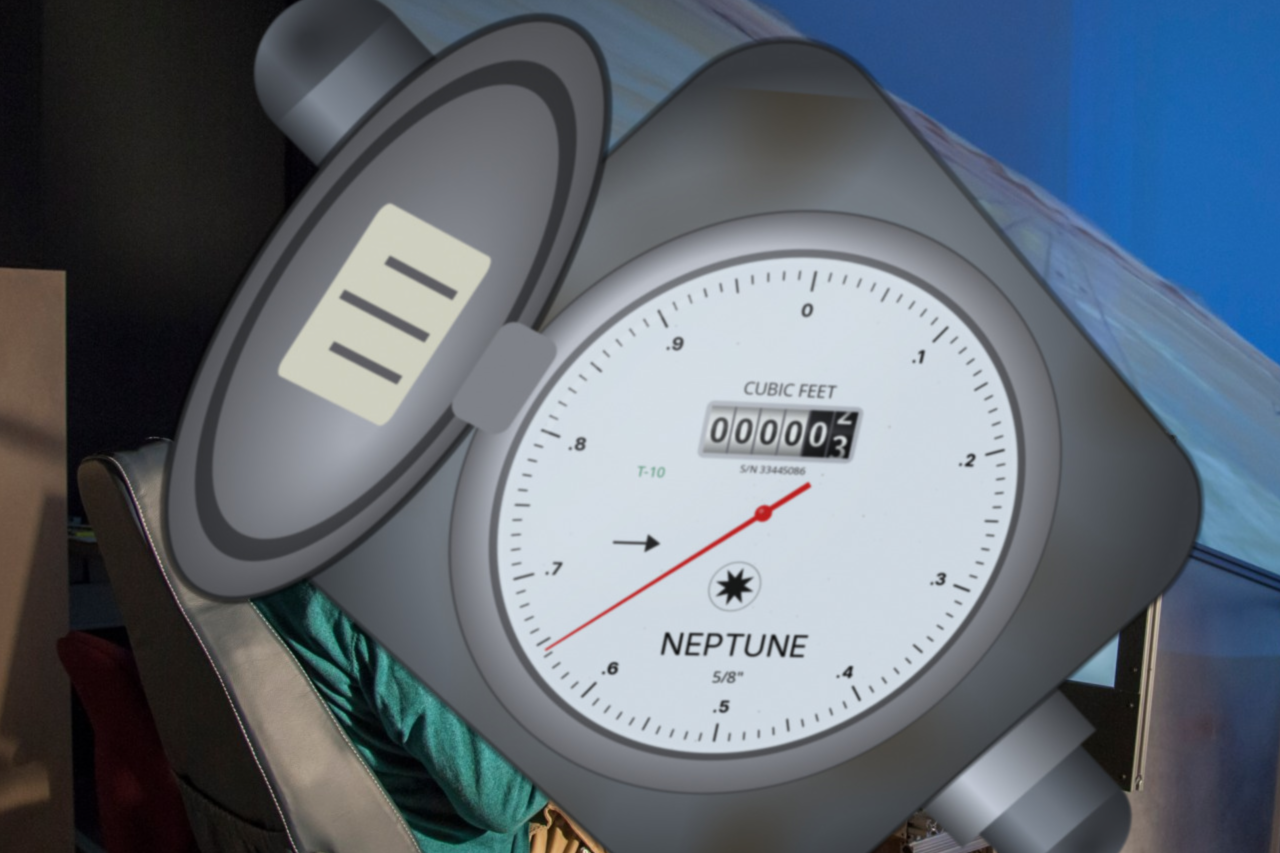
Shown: 2.64 ft³
